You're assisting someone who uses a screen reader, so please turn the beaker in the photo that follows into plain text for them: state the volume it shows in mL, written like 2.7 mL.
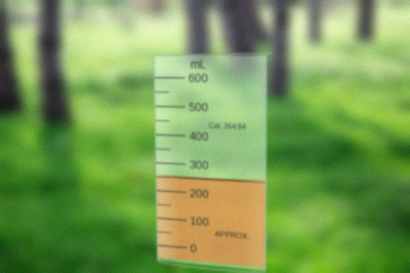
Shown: 250 mL
